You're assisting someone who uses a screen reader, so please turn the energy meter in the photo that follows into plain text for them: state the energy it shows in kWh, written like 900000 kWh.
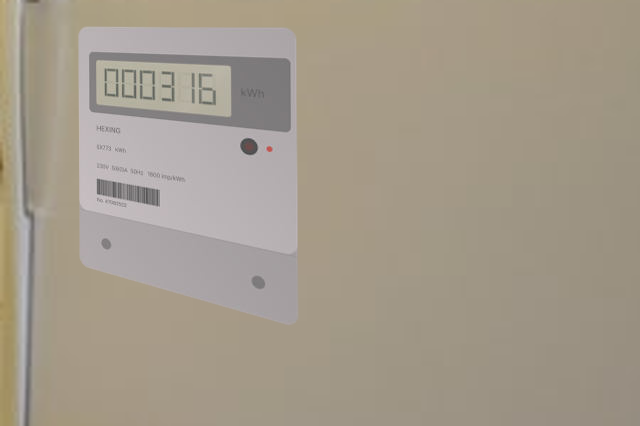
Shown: 316 kWh
